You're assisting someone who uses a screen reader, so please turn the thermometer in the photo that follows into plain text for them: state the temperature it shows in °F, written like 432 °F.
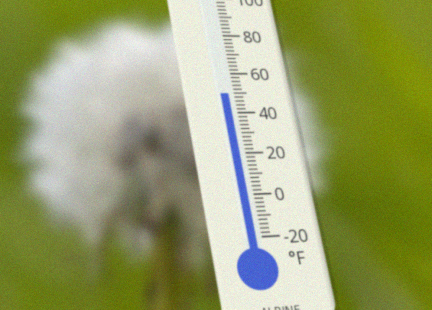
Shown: 50 °F
